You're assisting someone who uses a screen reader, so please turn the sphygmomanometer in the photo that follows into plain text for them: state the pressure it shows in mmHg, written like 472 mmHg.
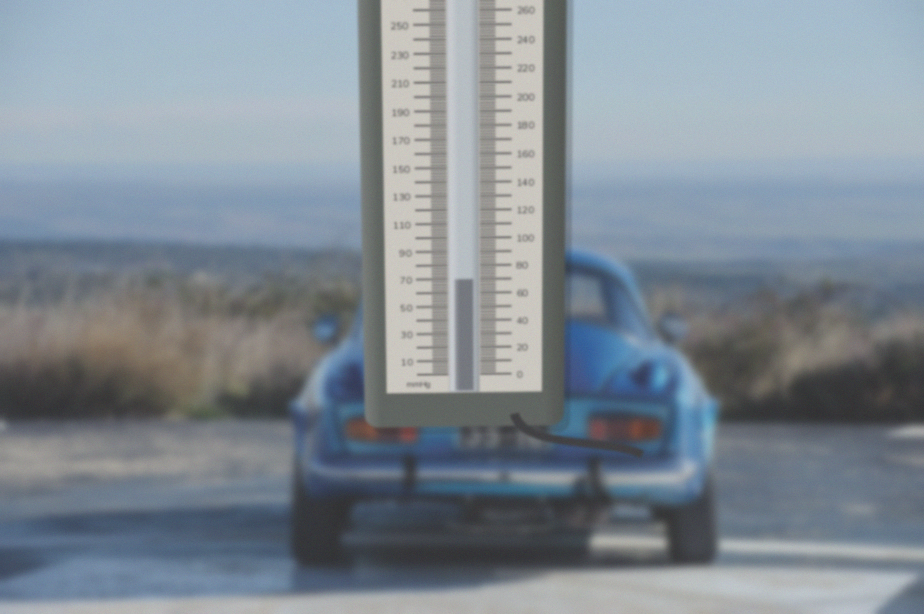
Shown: 70 mmHg
